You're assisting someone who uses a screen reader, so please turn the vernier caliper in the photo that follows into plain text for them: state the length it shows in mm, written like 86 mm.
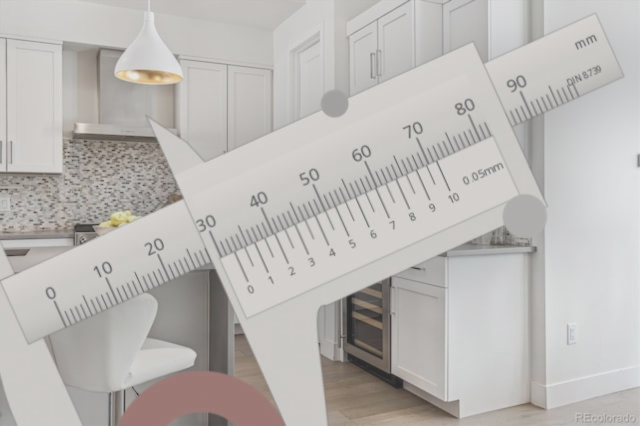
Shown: 32.5 mm
